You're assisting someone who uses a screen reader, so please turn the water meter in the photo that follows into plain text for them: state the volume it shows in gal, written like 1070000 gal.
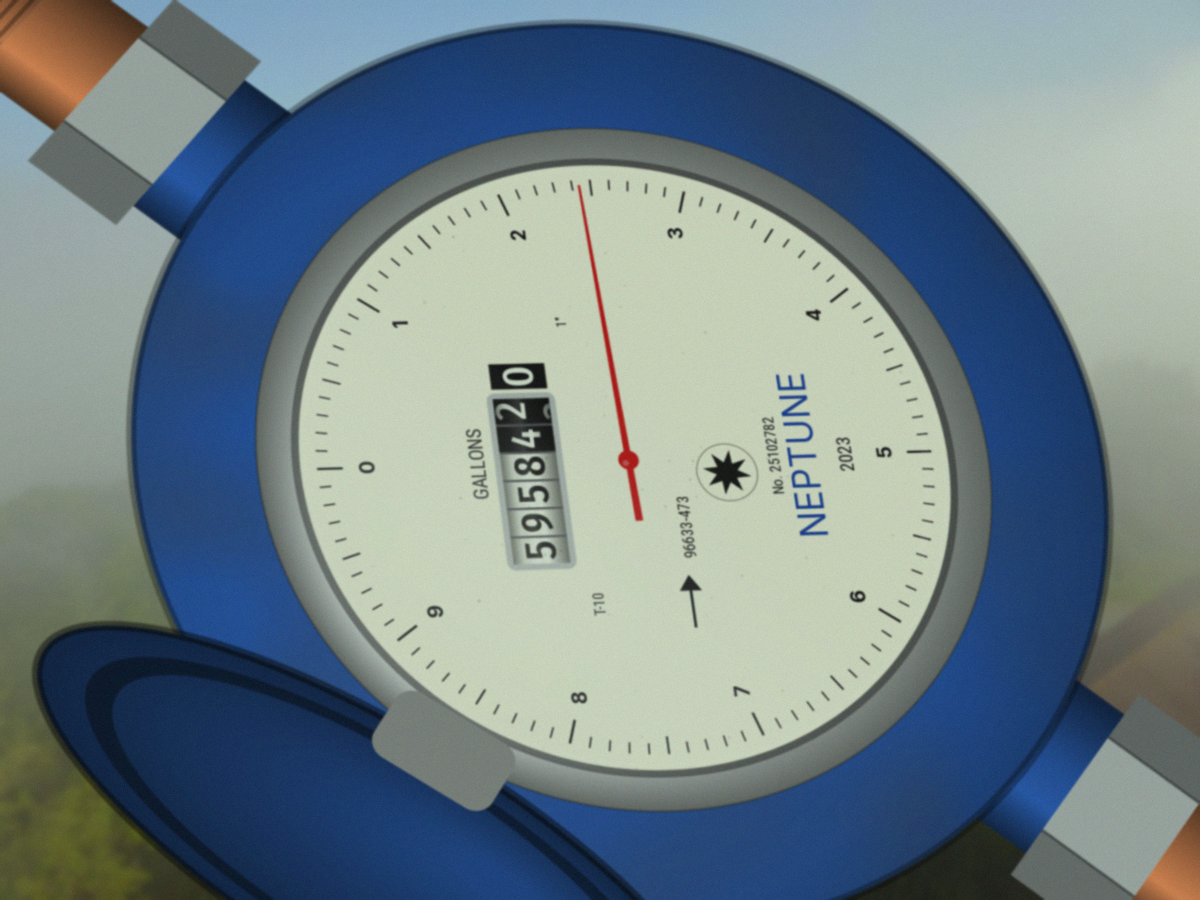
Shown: 5958422.4 gal
